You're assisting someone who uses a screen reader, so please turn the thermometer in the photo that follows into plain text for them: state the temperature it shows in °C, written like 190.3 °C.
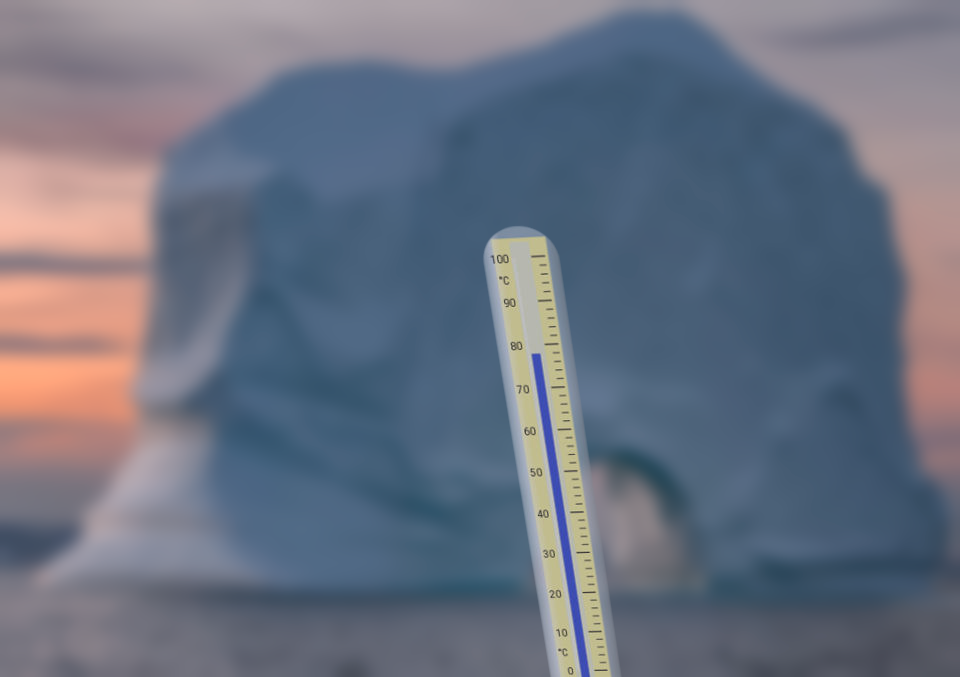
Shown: 78 °C
